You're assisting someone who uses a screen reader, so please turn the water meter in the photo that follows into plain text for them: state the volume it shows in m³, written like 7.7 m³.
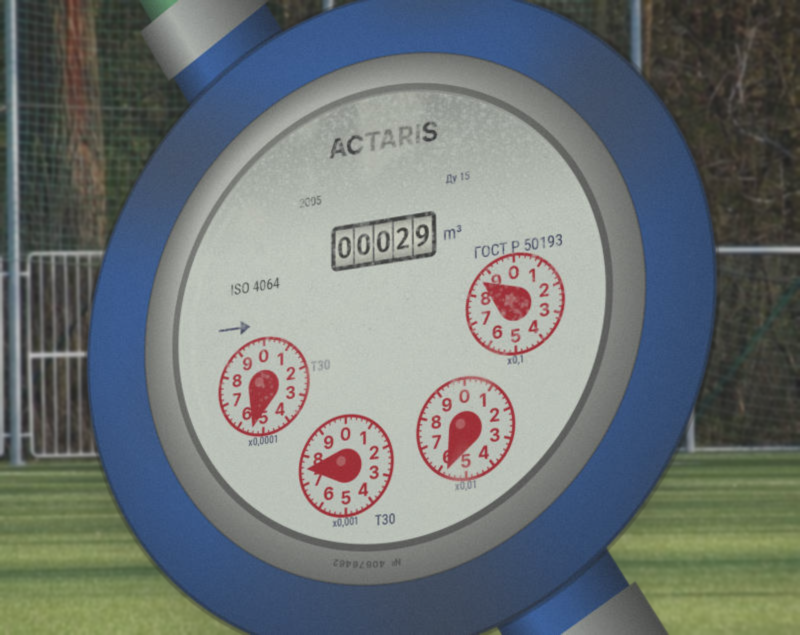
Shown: 29.8575 m³
